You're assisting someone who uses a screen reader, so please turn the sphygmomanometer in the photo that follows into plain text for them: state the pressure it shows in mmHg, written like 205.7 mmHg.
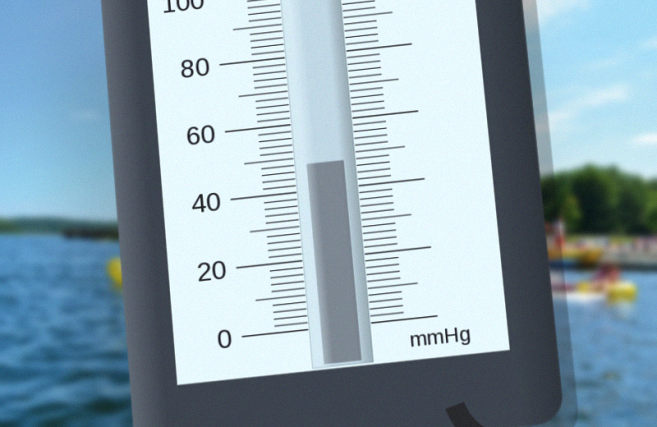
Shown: 48 mmHg
